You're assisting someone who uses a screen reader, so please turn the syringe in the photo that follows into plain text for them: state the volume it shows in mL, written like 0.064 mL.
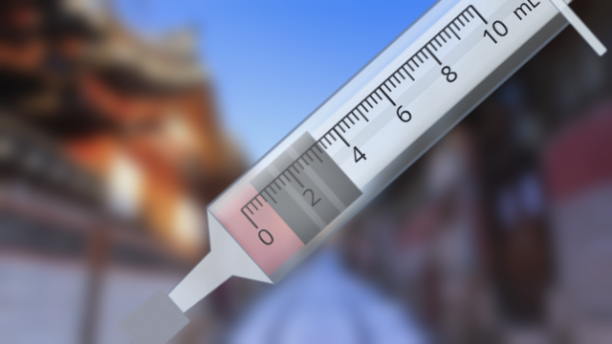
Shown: 0.8 mL
